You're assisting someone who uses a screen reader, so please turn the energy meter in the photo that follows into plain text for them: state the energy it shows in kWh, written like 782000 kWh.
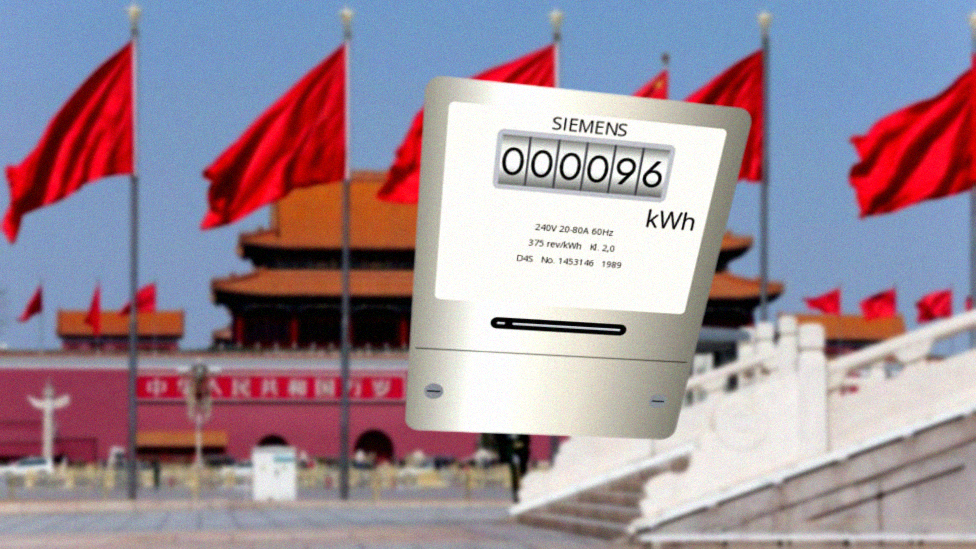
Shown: 96 kWh
